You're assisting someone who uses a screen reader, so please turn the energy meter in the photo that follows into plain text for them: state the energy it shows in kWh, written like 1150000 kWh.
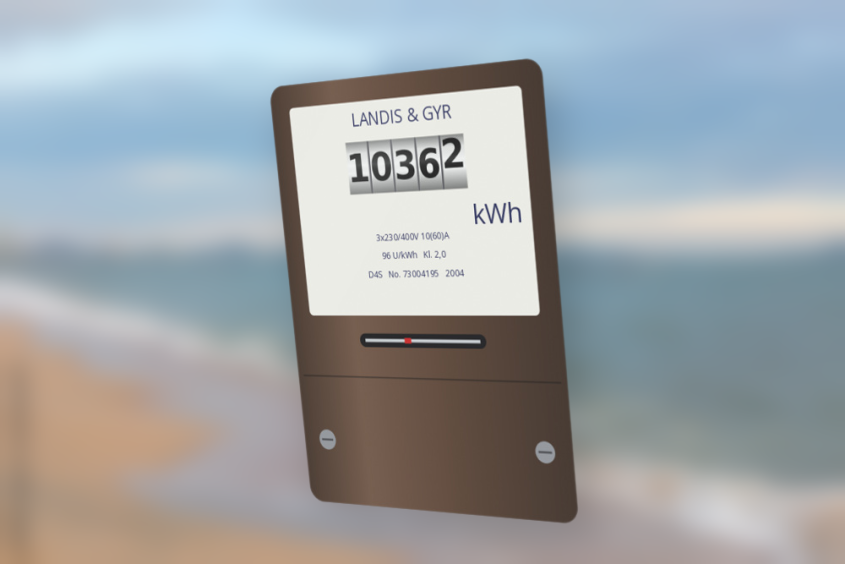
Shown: 10362 kWh
